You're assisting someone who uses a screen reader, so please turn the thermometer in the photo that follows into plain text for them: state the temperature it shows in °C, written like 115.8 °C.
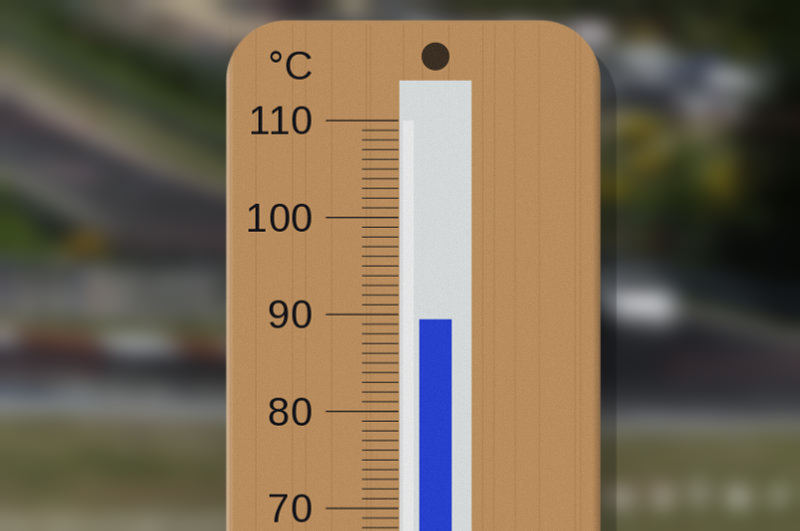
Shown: 89.5 °C
